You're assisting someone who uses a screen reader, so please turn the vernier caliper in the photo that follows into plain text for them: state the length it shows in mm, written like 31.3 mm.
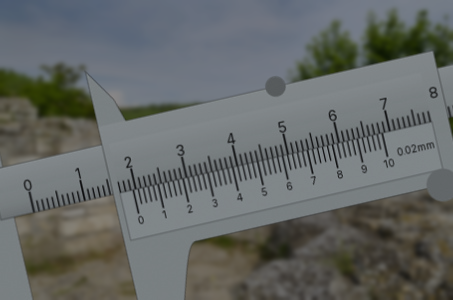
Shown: 19.5 mm
